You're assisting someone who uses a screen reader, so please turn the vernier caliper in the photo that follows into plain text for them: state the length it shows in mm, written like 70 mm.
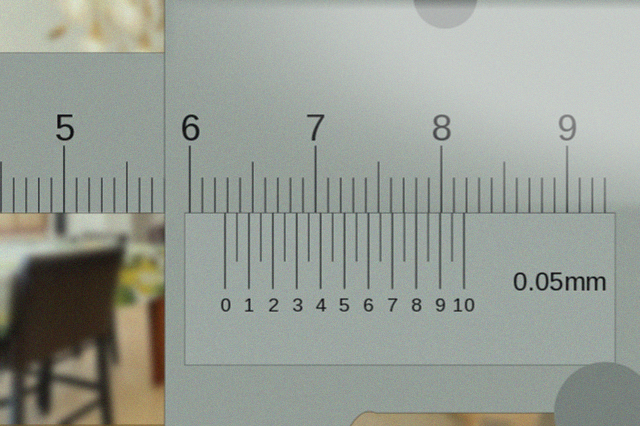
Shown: 62.8 mm
